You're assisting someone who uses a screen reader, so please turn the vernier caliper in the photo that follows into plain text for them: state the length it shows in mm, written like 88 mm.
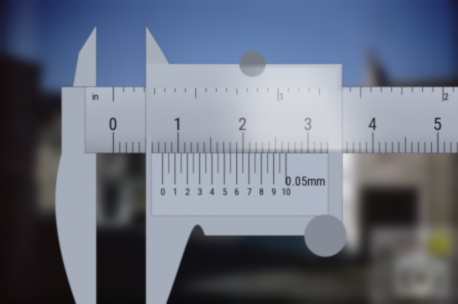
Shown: 7.6 mm
